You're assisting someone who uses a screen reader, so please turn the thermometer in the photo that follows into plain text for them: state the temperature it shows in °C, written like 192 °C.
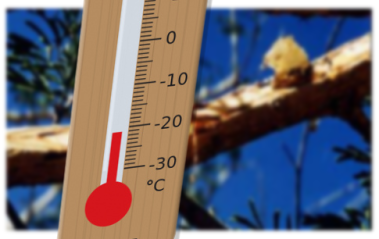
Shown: -21 °C
